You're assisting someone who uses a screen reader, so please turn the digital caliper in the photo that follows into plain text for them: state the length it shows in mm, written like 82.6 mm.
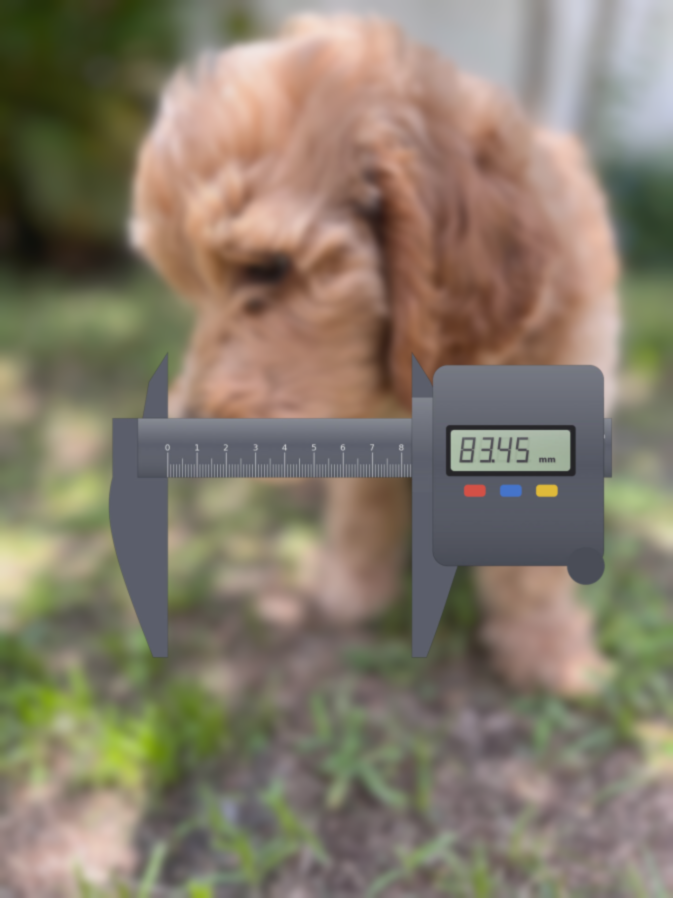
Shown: 83.45 mm
